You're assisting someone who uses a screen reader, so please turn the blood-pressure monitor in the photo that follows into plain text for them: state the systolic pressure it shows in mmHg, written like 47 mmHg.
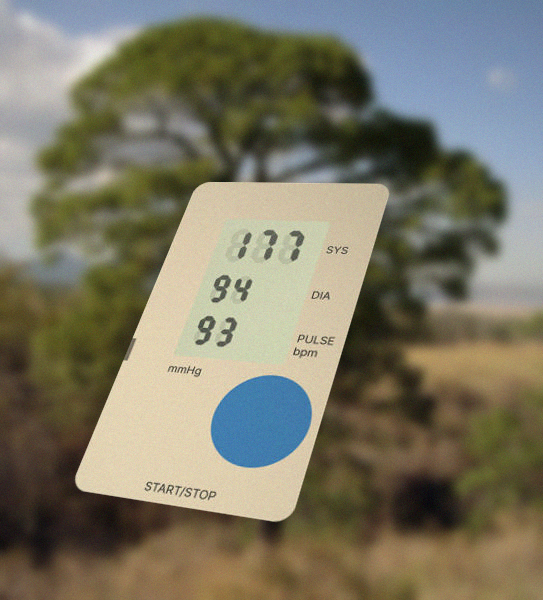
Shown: 177 mmHg
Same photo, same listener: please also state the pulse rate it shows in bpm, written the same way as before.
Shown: 93 bpm
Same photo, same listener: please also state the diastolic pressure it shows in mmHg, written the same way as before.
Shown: 94 mmHg
